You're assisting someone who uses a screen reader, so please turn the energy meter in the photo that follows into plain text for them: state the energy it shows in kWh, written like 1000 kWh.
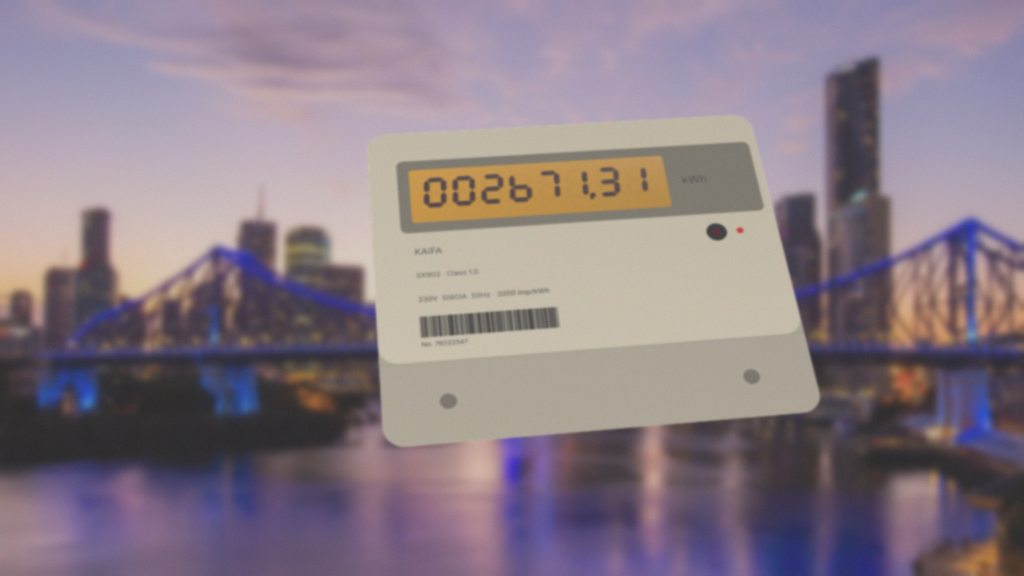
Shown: 2671.31 kWh
